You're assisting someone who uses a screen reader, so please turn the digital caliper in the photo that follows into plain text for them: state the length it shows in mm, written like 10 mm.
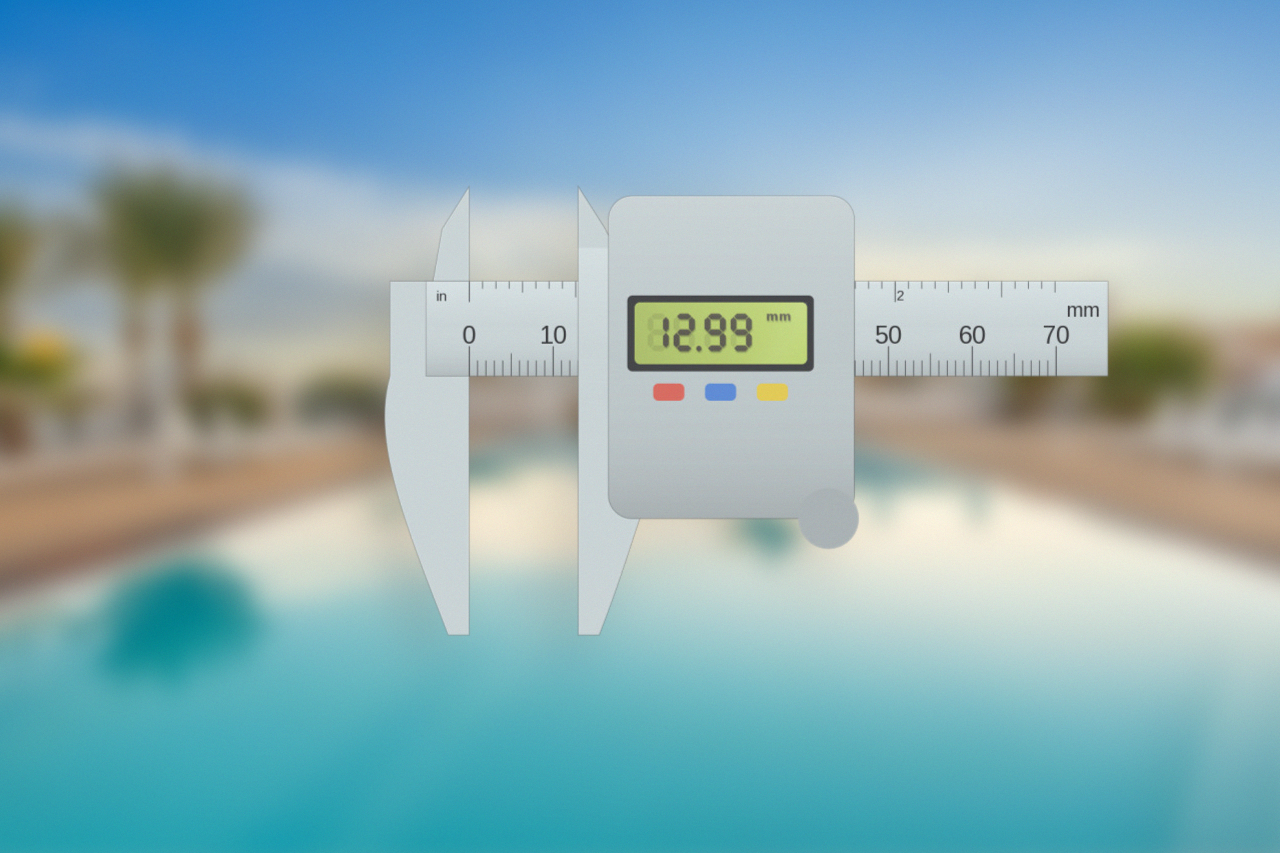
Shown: 12.99 mm
